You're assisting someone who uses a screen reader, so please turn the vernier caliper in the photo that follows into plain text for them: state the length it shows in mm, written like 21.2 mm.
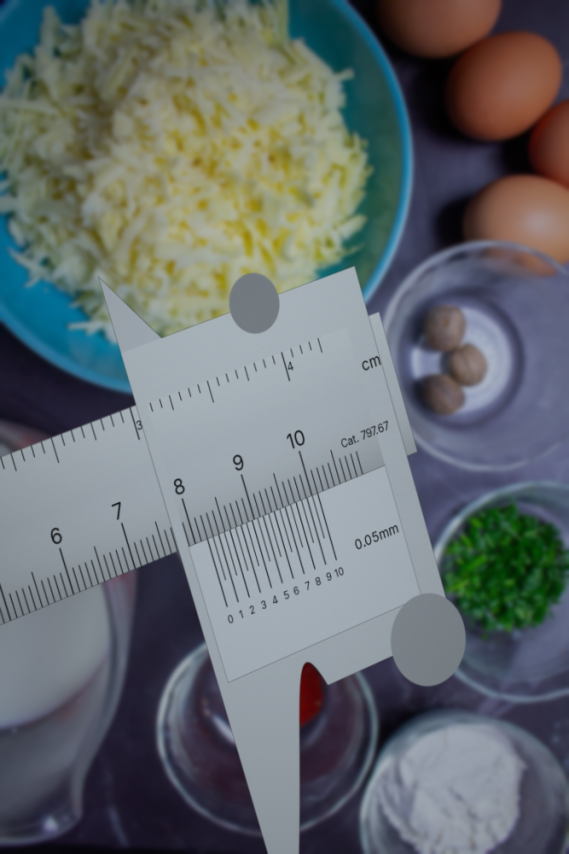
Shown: 82.0 mm
